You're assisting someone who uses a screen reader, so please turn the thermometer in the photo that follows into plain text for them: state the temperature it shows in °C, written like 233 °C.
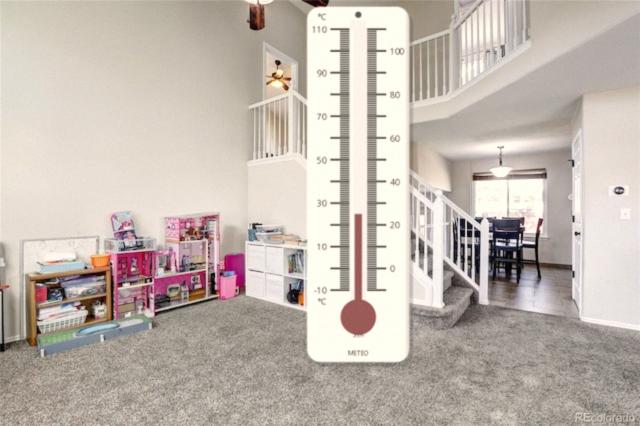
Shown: 25 °C
